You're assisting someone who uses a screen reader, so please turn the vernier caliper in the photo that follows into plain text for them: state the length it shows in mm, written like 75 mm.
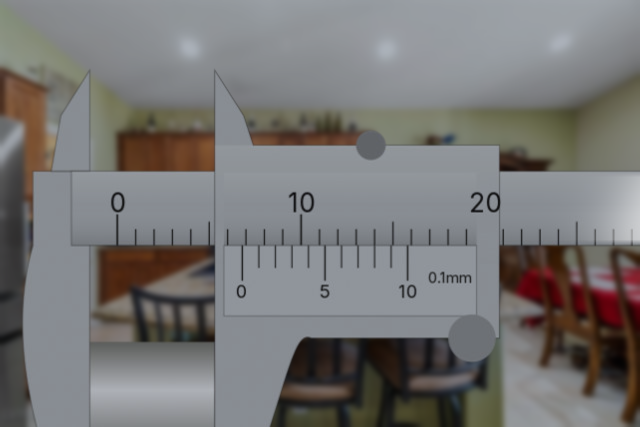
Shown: 6.8 mm
